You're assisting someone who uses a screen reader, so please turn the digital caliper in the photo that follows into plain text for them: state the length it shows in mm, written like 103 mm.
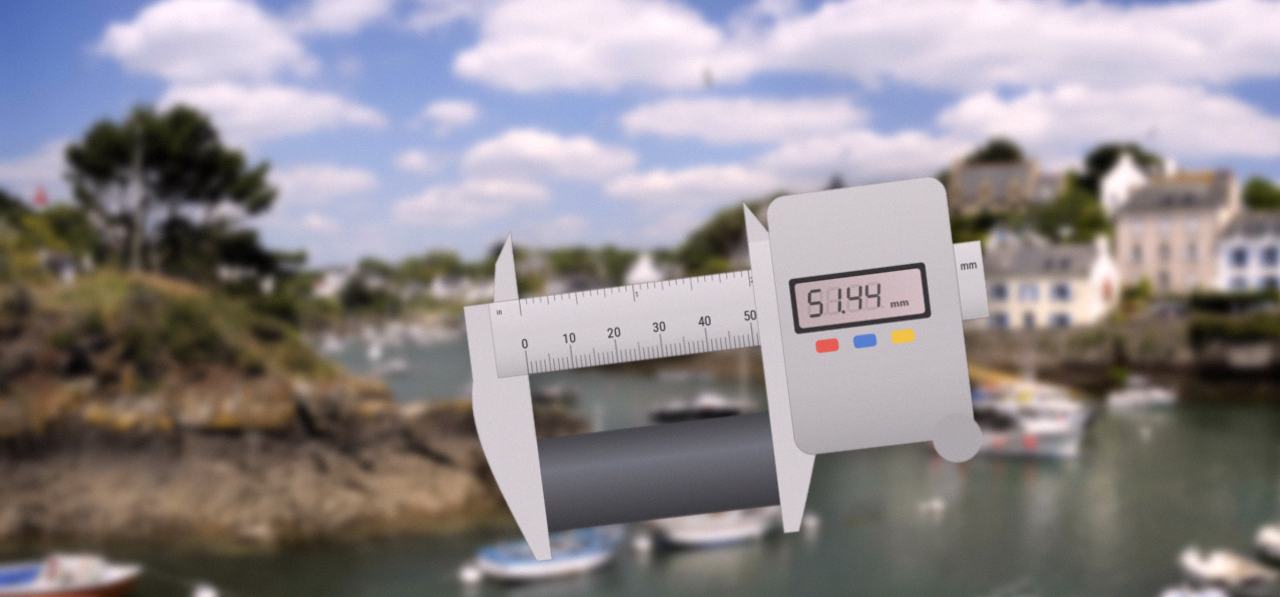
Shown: 51.44 mm
